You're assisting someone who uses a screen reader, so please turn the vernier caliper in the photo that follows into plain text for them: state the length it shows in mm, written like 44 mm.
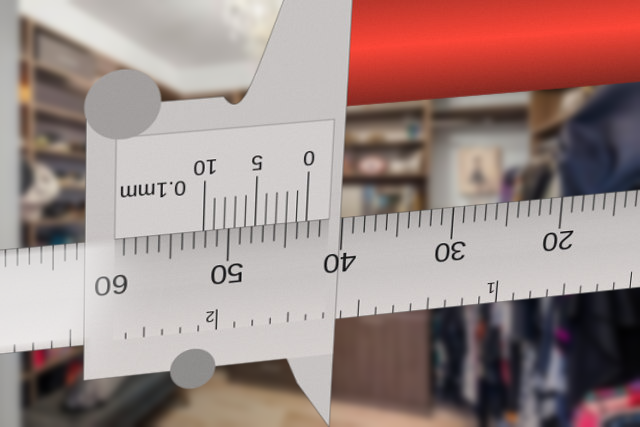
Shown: 43.2 mm
